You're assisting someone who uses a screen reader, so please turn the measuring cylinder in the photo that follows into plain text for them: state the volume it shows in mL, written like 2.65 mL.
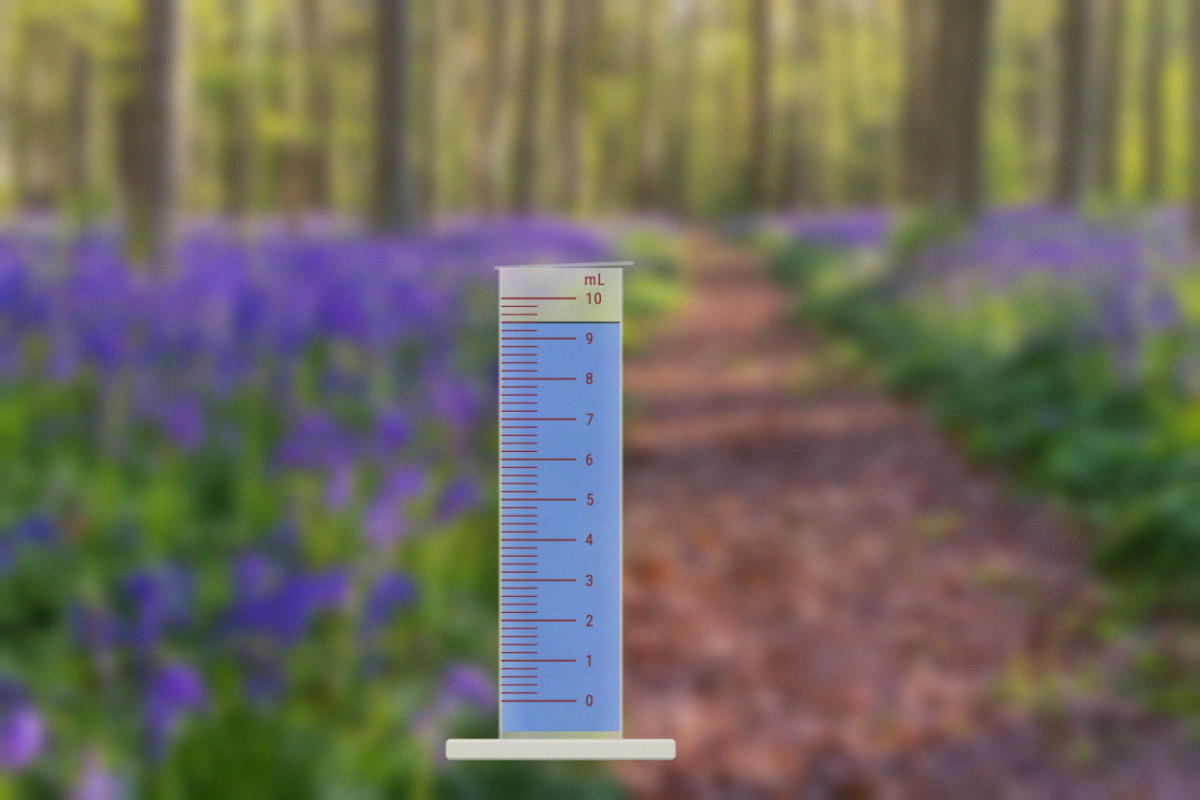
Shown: 9.4 mL
